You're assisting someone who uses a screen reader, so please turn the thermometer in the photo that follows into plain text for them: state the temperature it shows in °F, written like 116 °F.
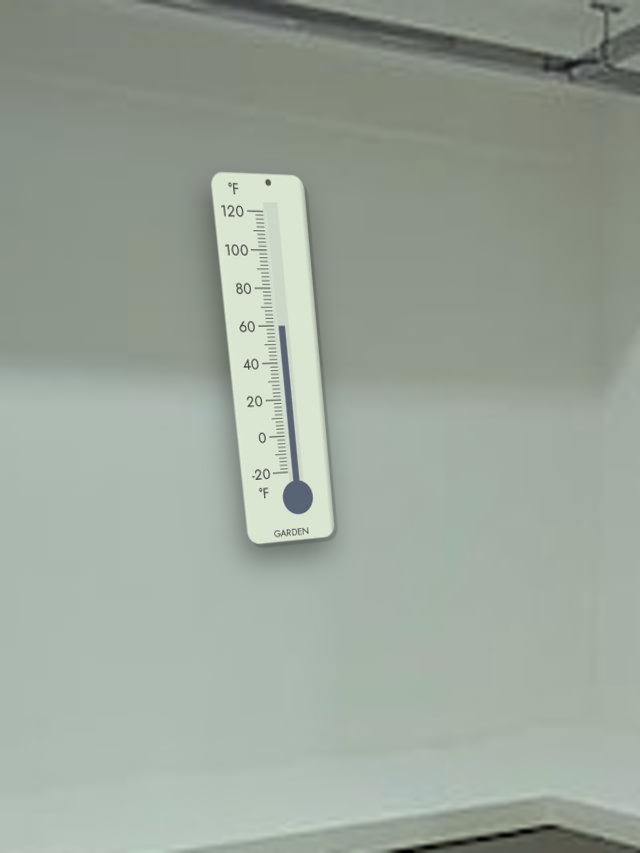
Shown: 60 °F
